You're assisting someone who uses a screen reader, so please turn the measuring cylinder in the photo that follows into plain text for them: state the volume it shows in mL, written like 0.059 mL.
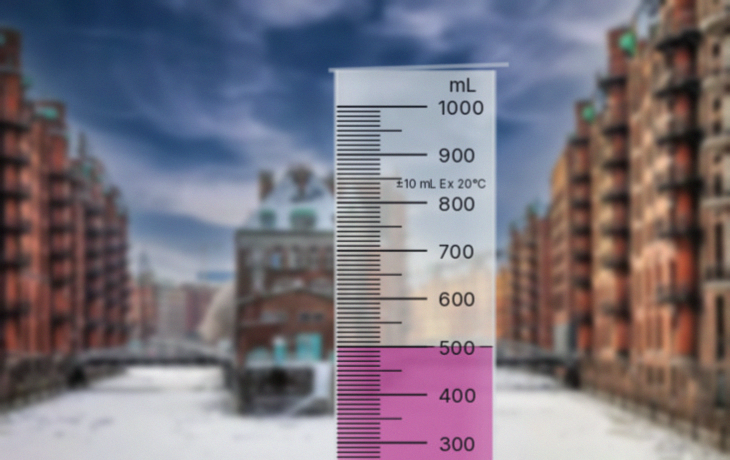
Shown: 500 mL
